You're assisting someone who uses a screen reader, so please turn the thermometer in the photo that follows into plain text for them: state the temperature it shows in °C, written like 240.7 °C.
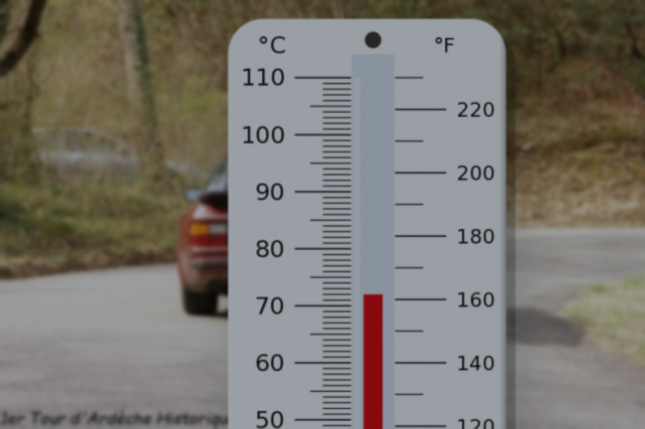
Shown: 72 °C
